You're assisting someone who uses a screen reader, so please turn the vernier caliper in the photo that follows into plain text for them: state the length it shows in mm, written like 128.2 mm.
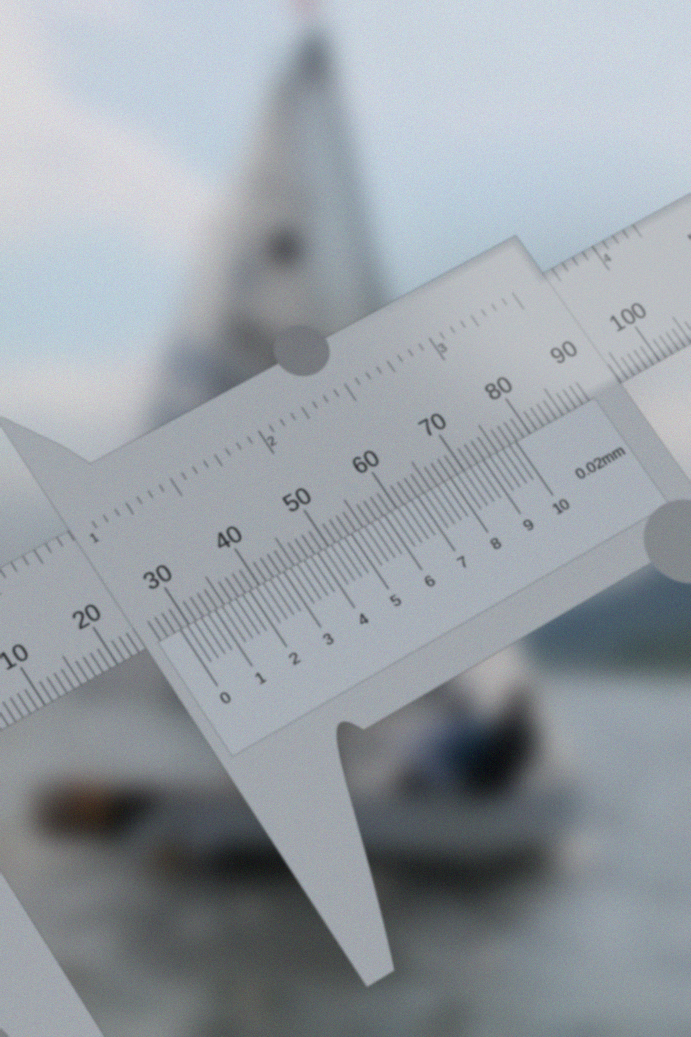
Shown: 28.8 mm
